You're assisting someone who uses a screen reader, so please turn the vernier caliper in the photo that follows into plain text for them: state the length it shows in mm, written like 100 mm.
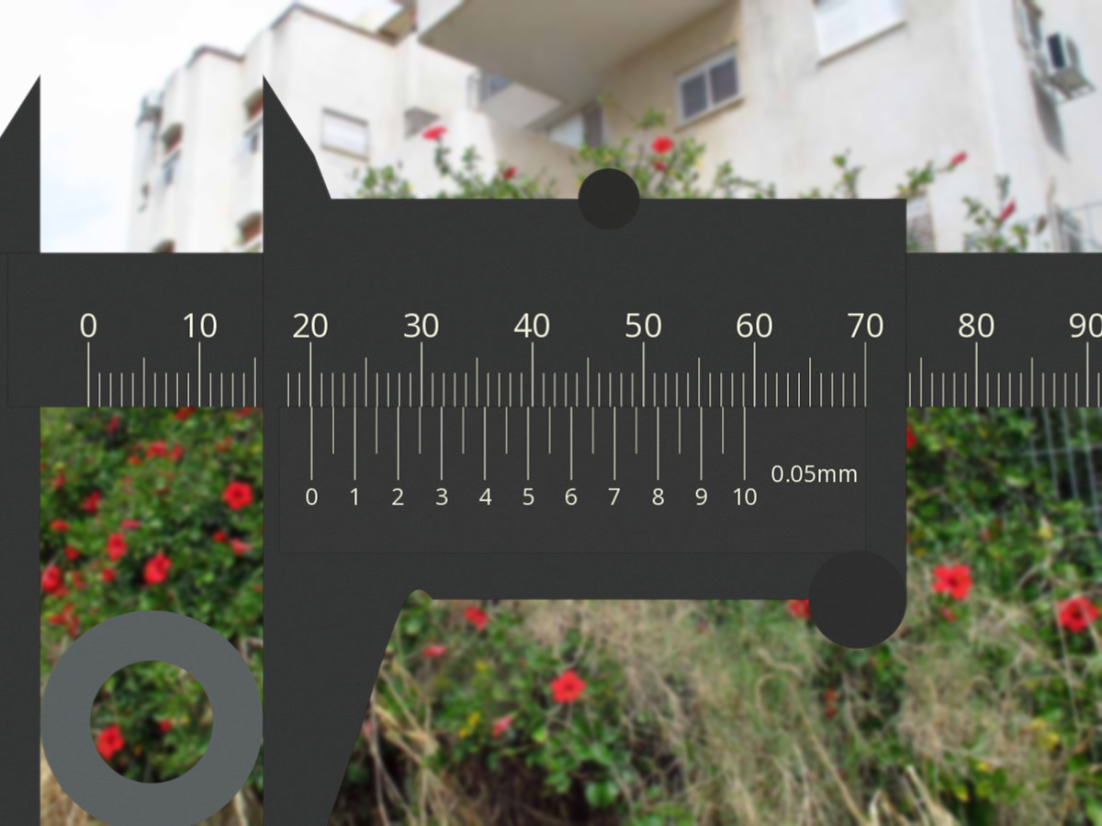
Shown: 20.1 mm
